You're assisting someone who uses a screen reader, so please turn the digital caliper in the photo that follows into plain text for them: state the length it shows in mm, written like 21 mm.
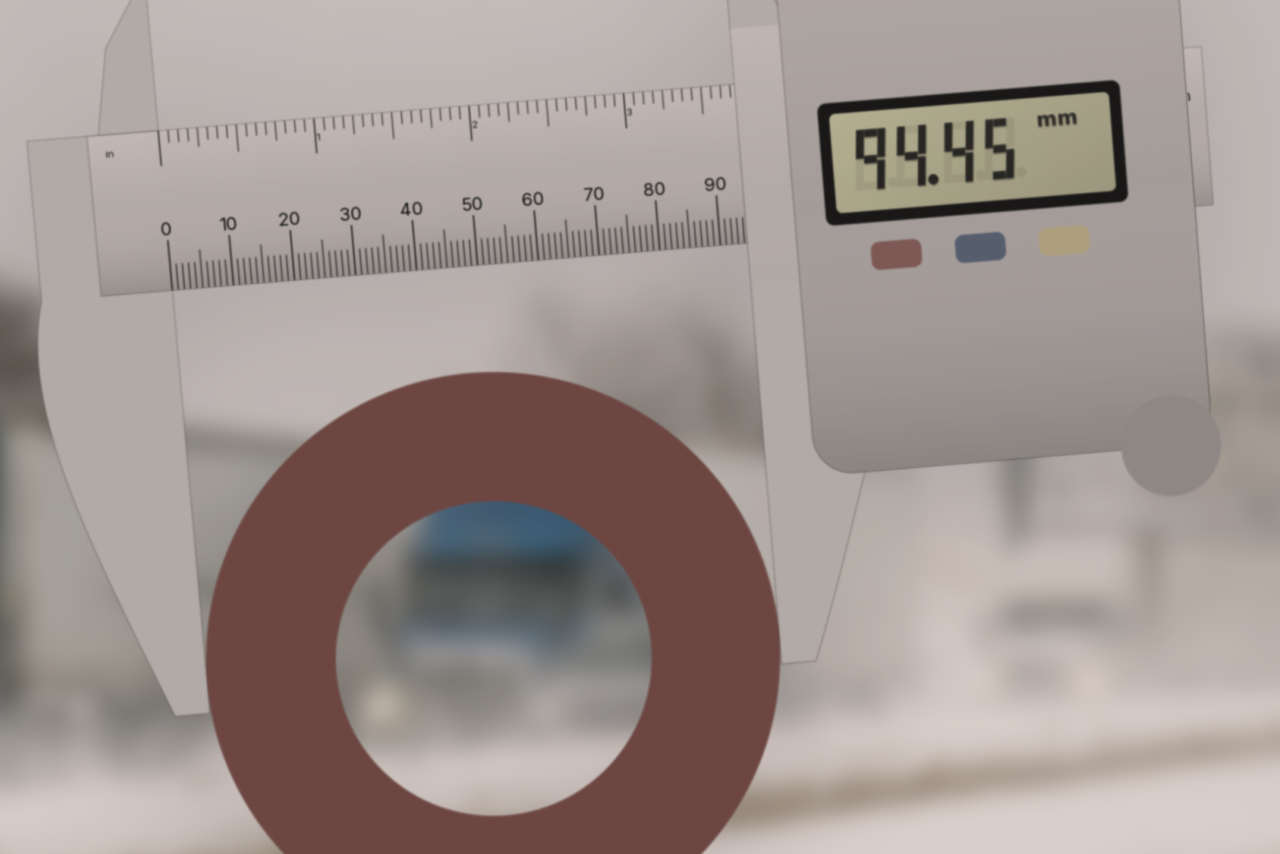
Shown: 94.45 mm
